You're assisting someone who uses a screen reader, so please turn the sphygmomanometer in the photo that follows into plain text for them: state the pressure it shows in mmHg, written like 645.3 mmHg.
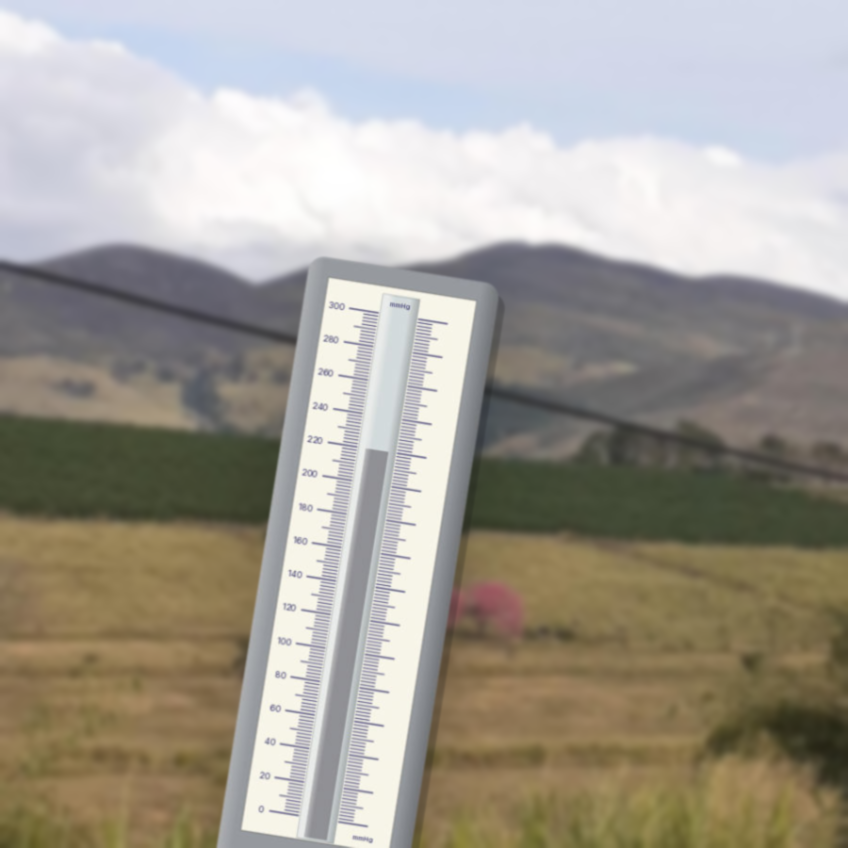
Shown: 220 mmHg
